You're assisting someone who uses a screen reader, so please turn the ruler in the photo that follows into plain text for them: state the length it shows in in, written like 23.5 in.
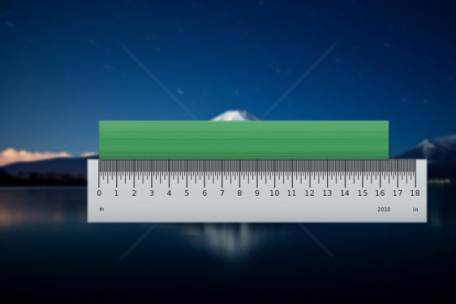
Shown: 16.5 in
